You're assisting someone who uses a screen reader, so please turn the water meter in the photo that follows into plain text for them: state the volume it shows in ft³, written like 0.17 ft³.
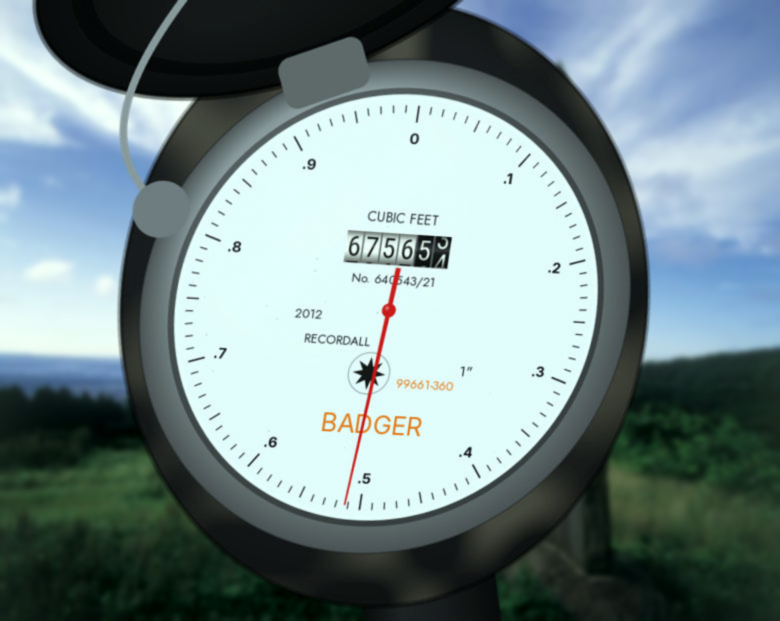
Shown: 675653.51 ft³
